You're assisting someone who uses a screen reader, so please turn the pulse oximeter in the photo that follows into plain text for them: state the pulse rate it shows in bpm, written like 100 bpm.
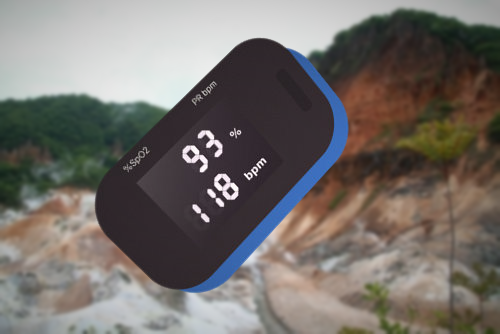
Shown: 118 bpm
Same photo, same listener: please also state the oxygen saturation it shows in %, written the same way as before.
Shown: 93 %
